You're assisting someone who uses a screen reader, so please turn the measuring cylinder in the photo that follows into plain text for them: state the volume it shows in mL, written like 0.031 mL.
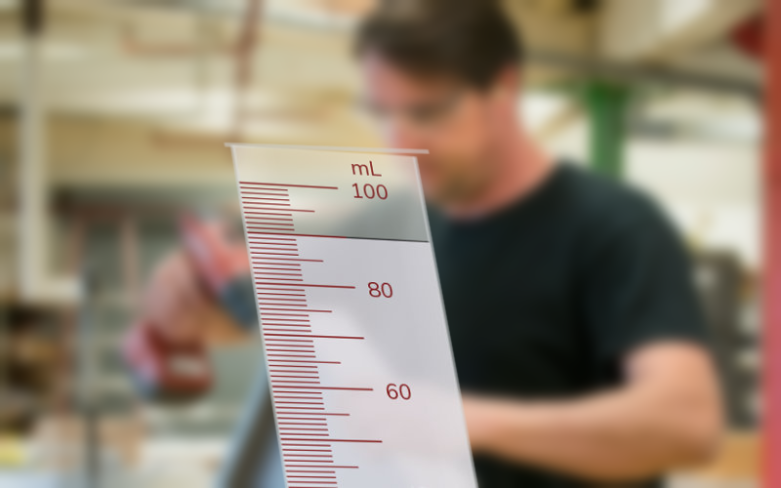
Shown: 90 mL
